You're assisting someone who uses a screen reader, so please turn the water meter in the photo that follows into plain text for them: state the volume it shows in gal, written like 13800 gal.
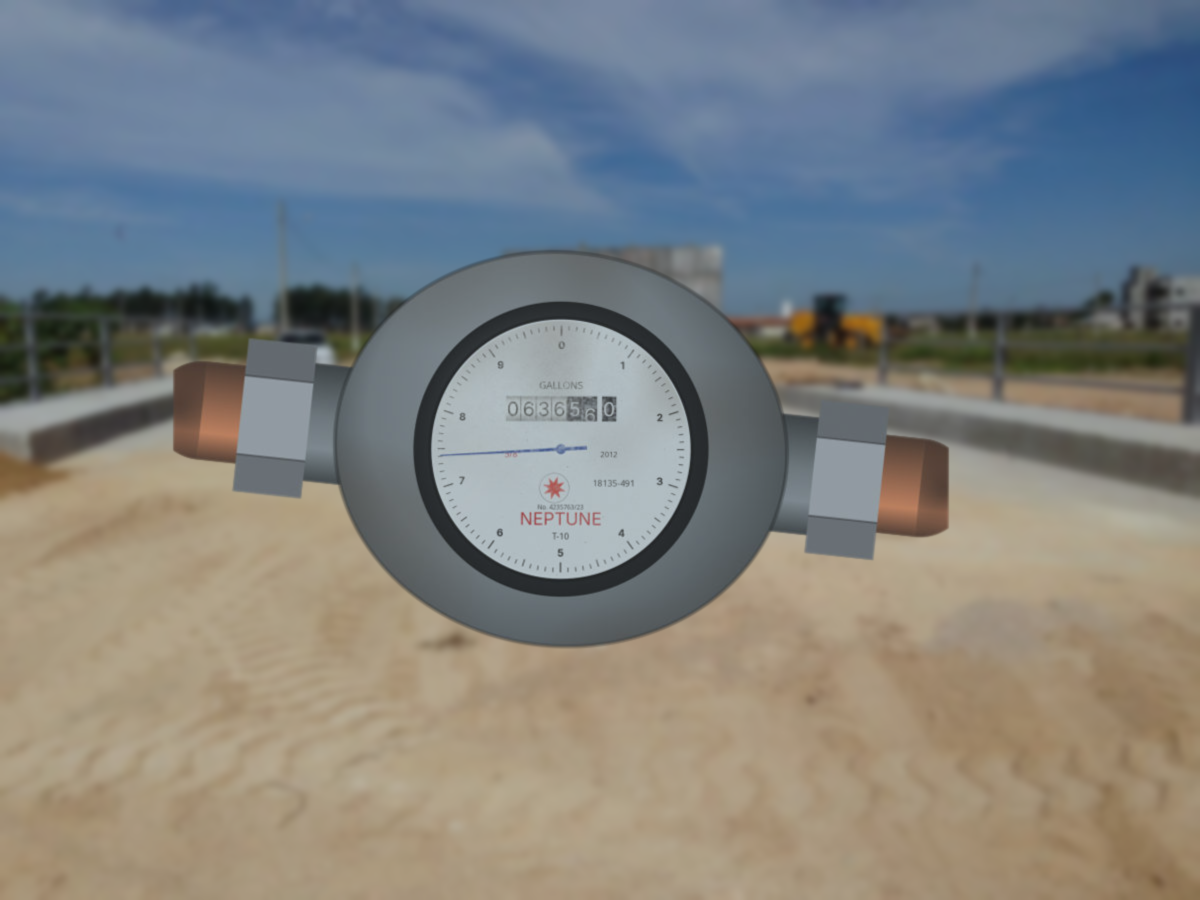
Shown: 636557.4 gal
